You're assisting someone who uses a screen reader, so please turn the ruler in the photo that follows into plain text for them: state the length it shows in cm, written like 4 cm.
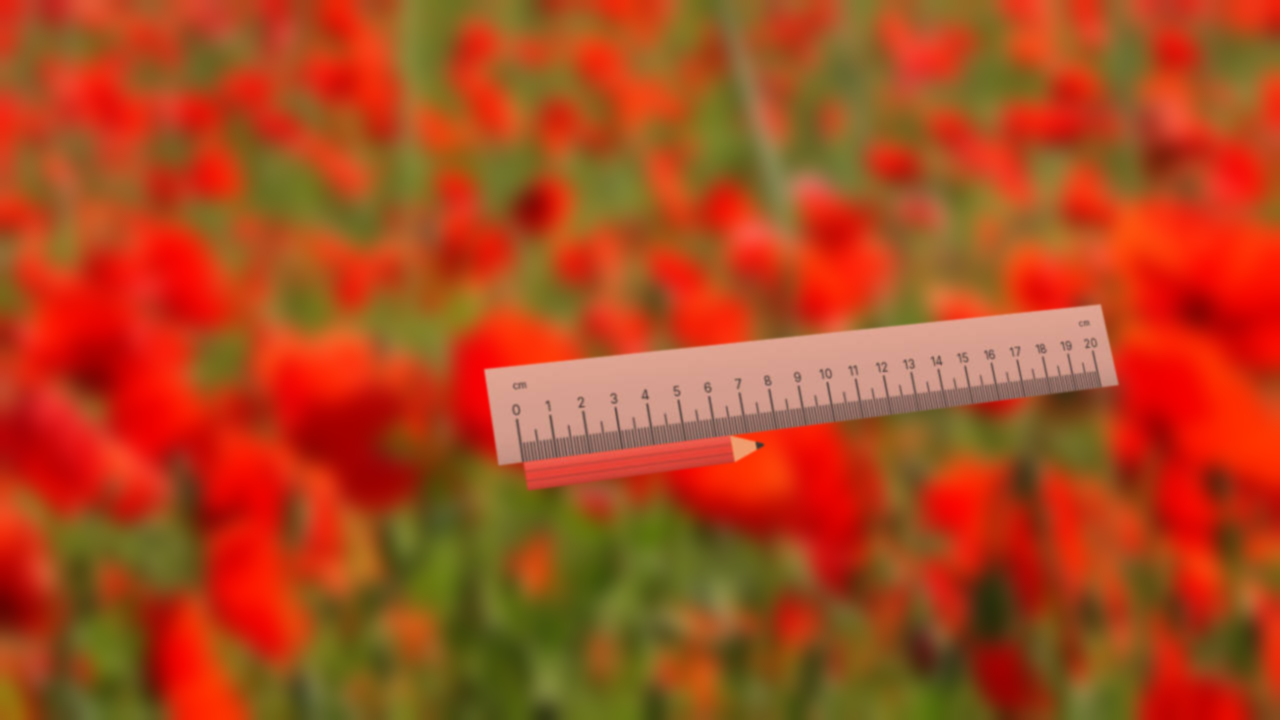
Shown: 7.5 cm
